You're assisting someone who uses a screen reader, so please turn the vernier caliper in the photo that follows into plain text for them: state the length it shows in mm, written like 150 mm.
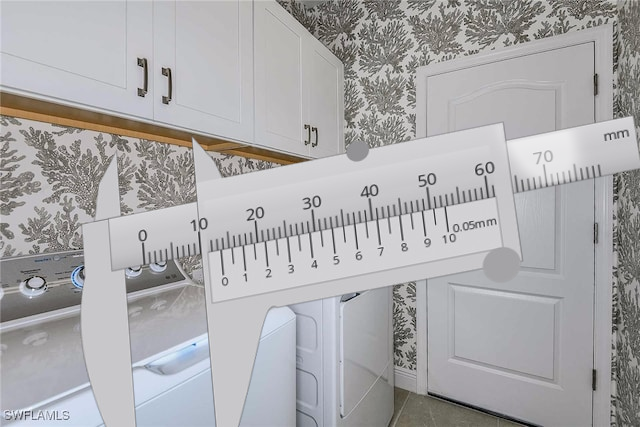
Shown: 13.6 mm
